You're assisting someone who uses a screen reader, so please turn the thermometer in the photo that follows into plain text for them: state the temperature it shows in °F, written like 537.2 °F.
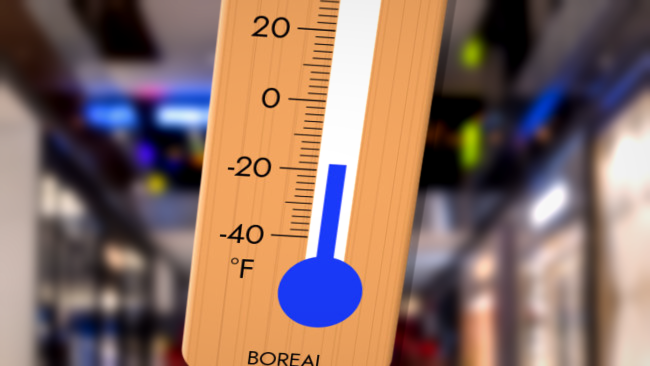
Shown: -18 °F
